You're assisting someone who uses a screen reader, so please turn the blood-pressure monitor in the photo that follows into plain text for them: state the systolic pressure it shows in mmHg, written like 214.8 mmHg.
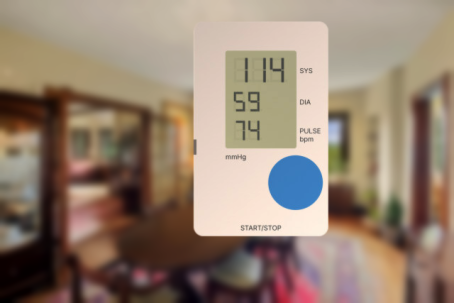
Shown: 114 mmHg
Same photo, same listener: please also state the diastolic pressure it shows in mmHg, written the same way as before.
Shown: 59 mmHg
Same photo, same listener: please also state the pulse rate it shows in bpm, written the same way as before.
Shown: 74 bpm
